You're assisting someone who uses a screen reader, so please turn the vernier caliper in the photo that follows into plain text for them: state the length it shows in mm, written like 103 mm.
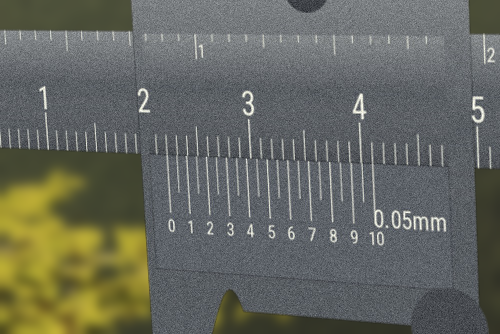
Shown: 22.0 mm
